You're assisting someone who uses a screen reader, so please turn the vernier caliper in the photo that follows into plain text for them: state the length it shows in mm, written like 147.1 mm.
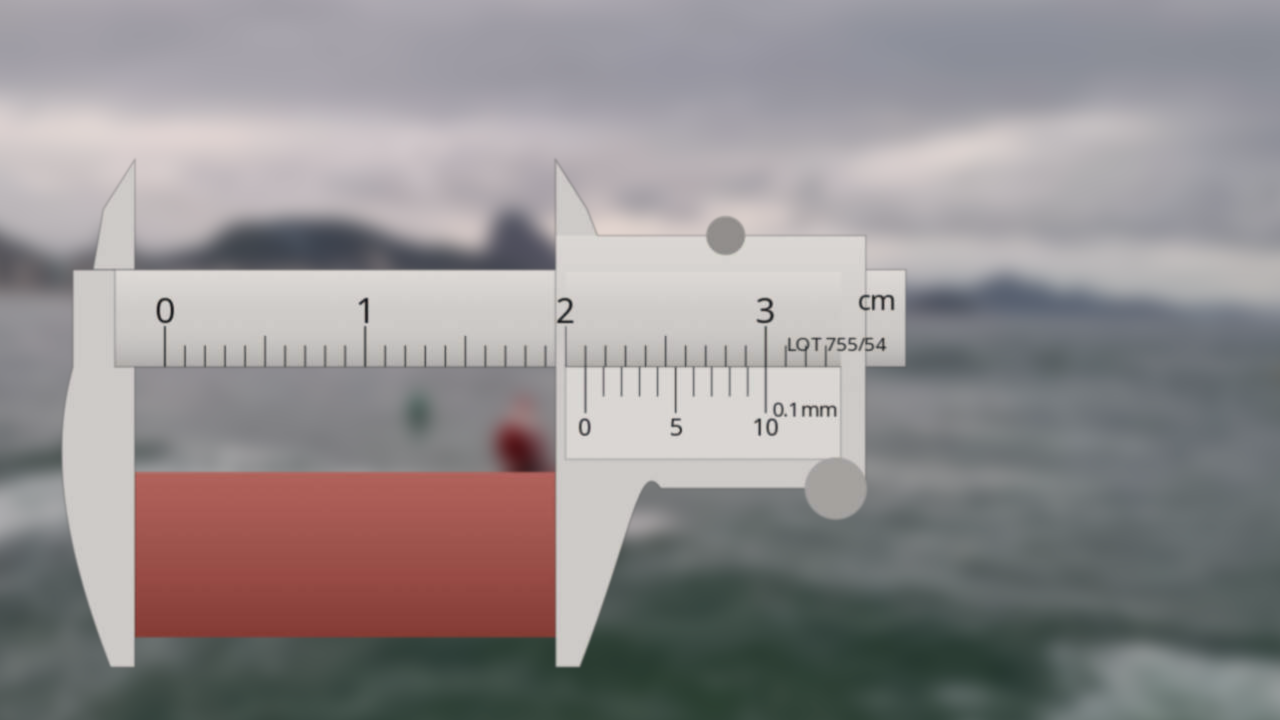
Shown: 21.0 mm
